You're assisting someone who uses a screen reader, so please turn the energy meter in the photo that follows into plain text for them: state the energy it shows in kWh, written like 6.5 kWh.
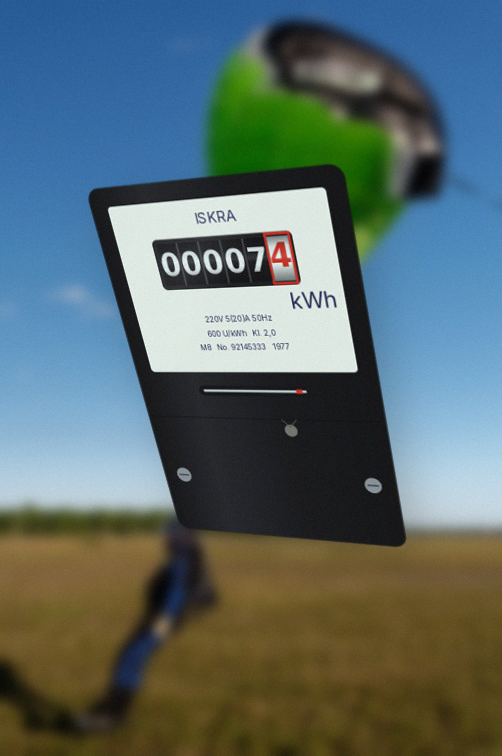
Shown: 7.4 kWh
